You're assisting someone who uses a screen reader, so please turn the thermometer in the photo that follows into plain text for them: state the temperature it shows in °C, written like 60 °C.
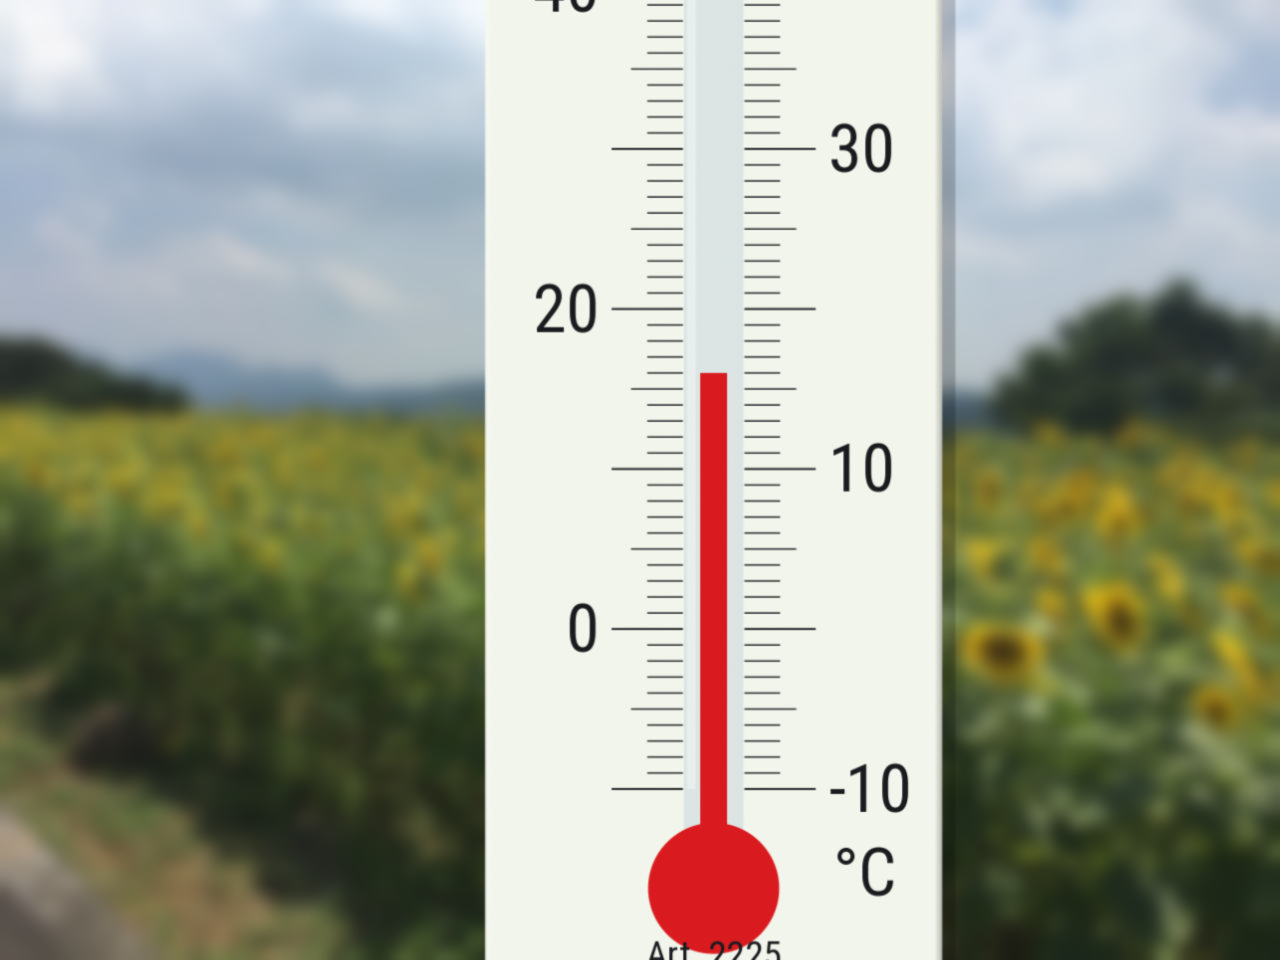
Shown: 16 °C
